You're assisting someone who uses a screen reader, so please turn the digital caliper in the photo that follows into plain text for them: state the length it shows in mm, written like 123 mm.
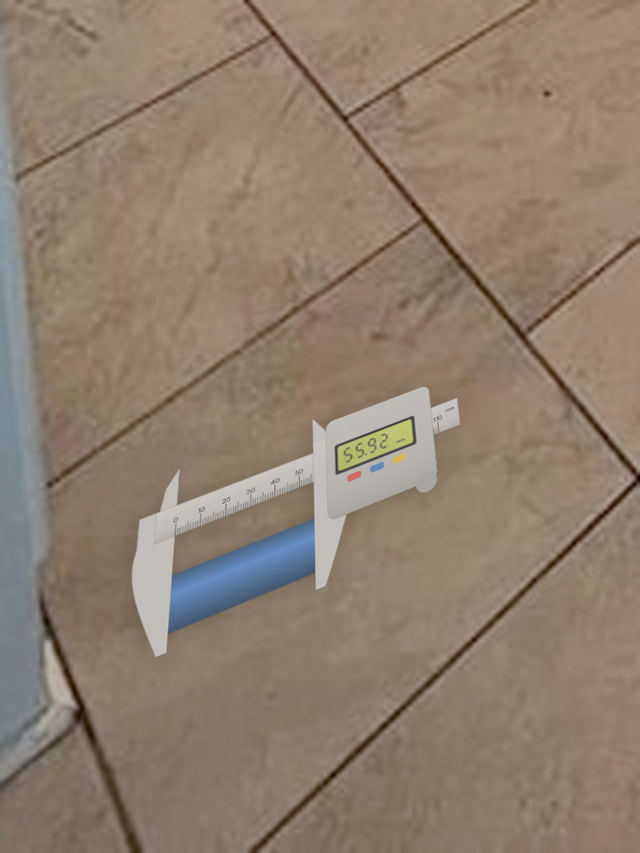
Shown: 55.92 mm
